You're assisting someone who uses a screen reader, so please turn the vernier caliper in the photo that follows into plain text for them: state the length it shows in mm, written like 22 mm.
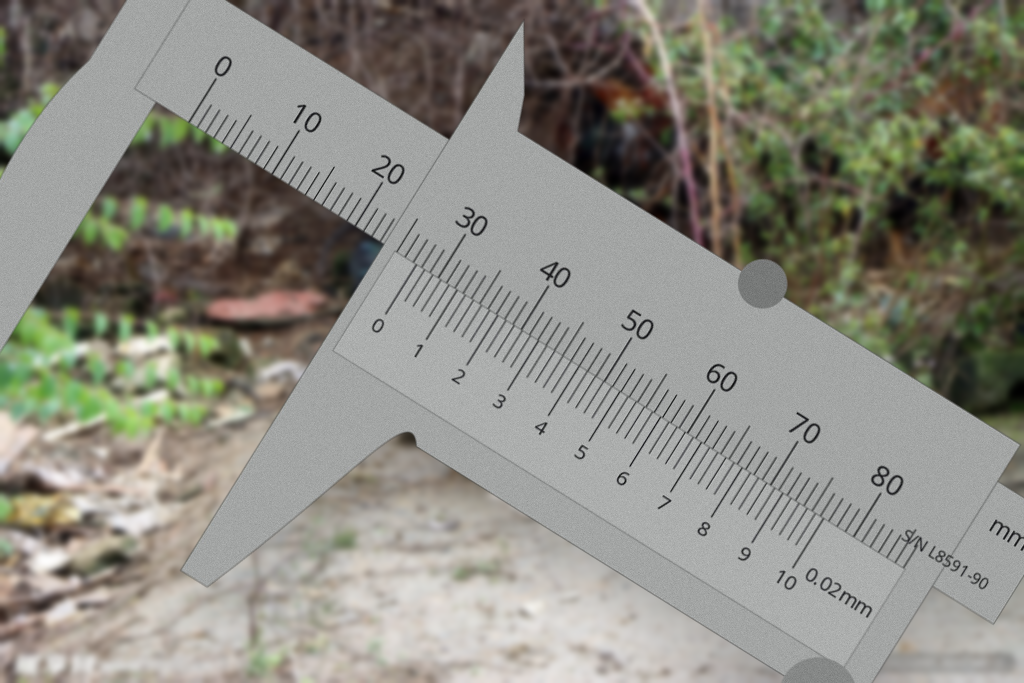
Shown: 27.4 mm
